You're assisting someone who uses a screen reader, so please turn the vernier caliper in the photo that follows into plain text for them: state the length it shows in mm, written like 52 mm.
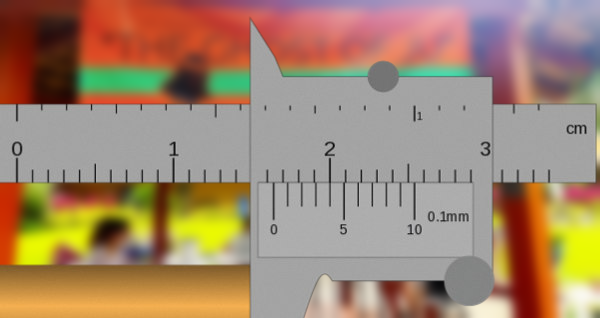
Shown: 16.4 mm
